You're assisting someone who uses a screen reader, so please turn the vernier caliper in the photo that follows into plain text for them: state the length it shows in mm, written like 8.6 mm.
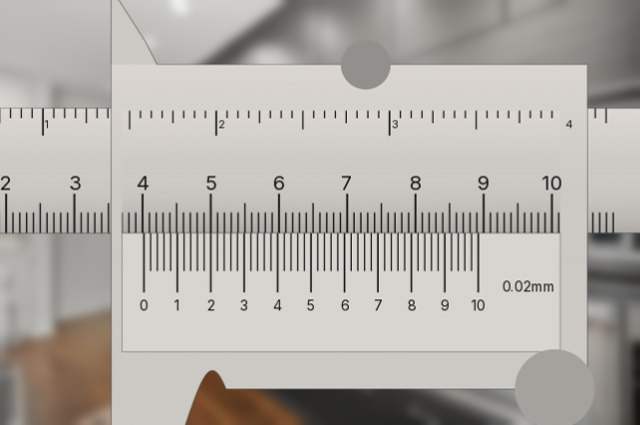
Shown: 40.2 mm
